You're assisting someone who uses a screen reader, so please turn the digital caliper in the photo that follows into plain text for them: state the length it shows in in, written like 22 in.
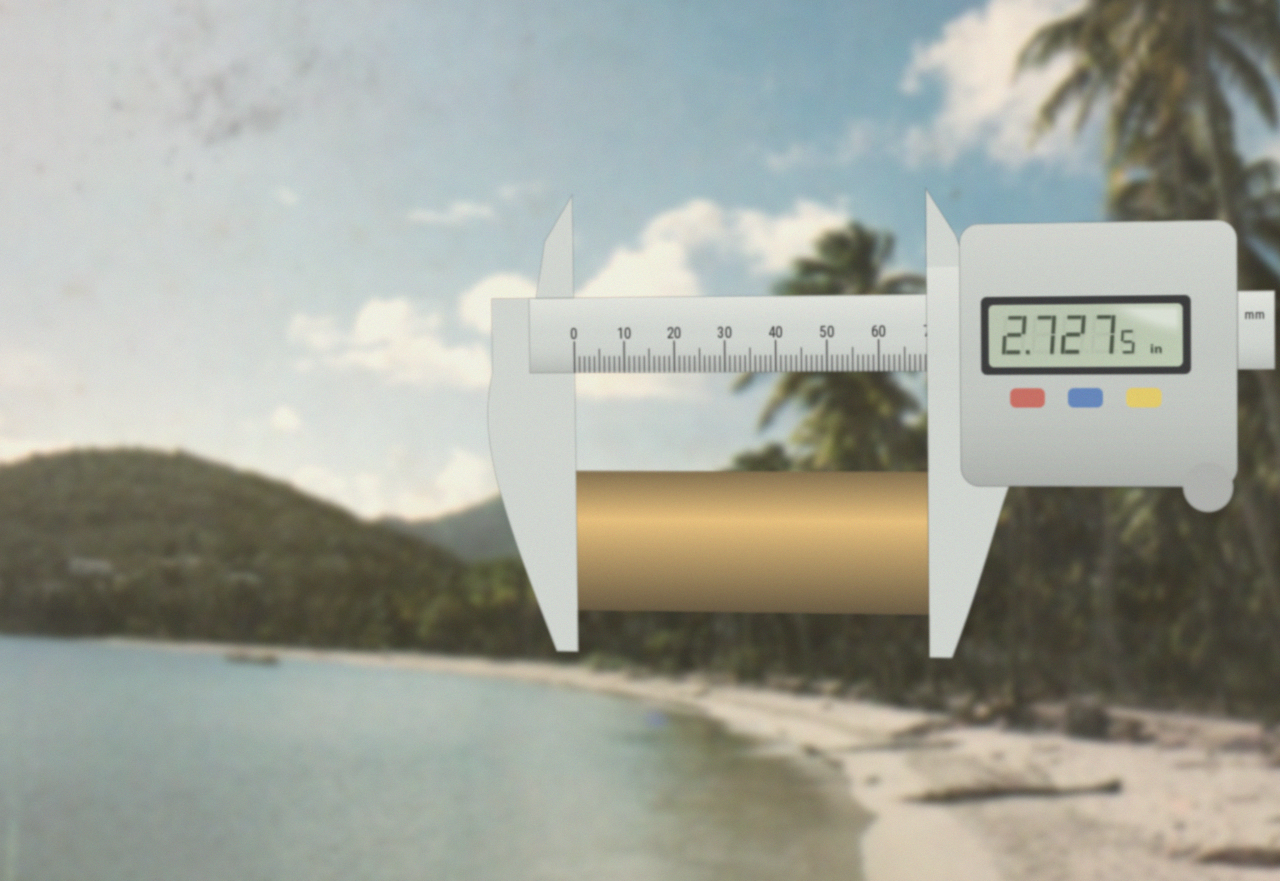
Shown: 2.7275 in
